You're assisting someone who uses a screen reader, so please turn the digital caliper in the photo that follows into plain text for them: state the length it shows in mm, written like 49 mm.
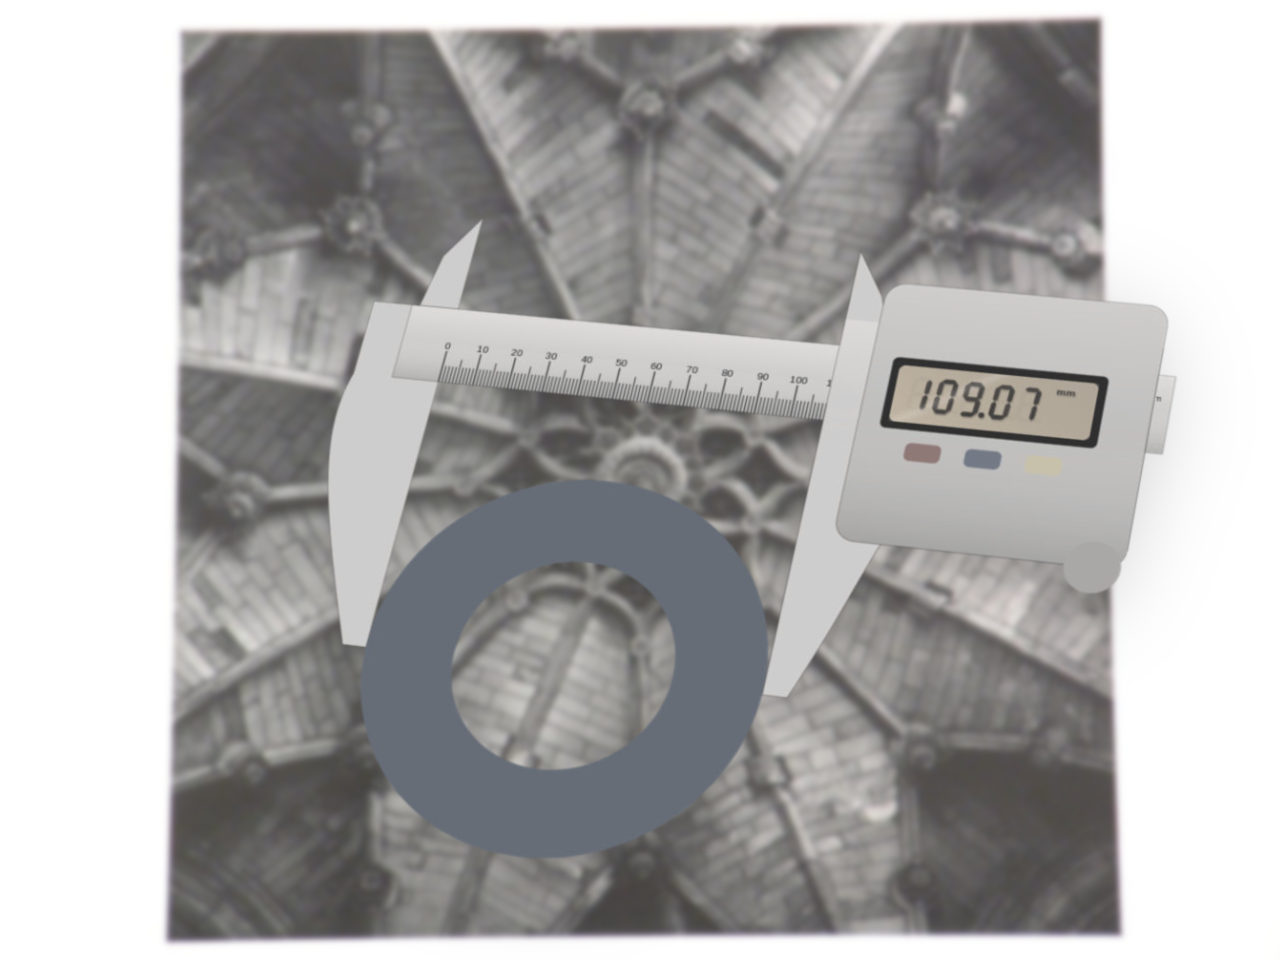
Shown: 109.07 mm
